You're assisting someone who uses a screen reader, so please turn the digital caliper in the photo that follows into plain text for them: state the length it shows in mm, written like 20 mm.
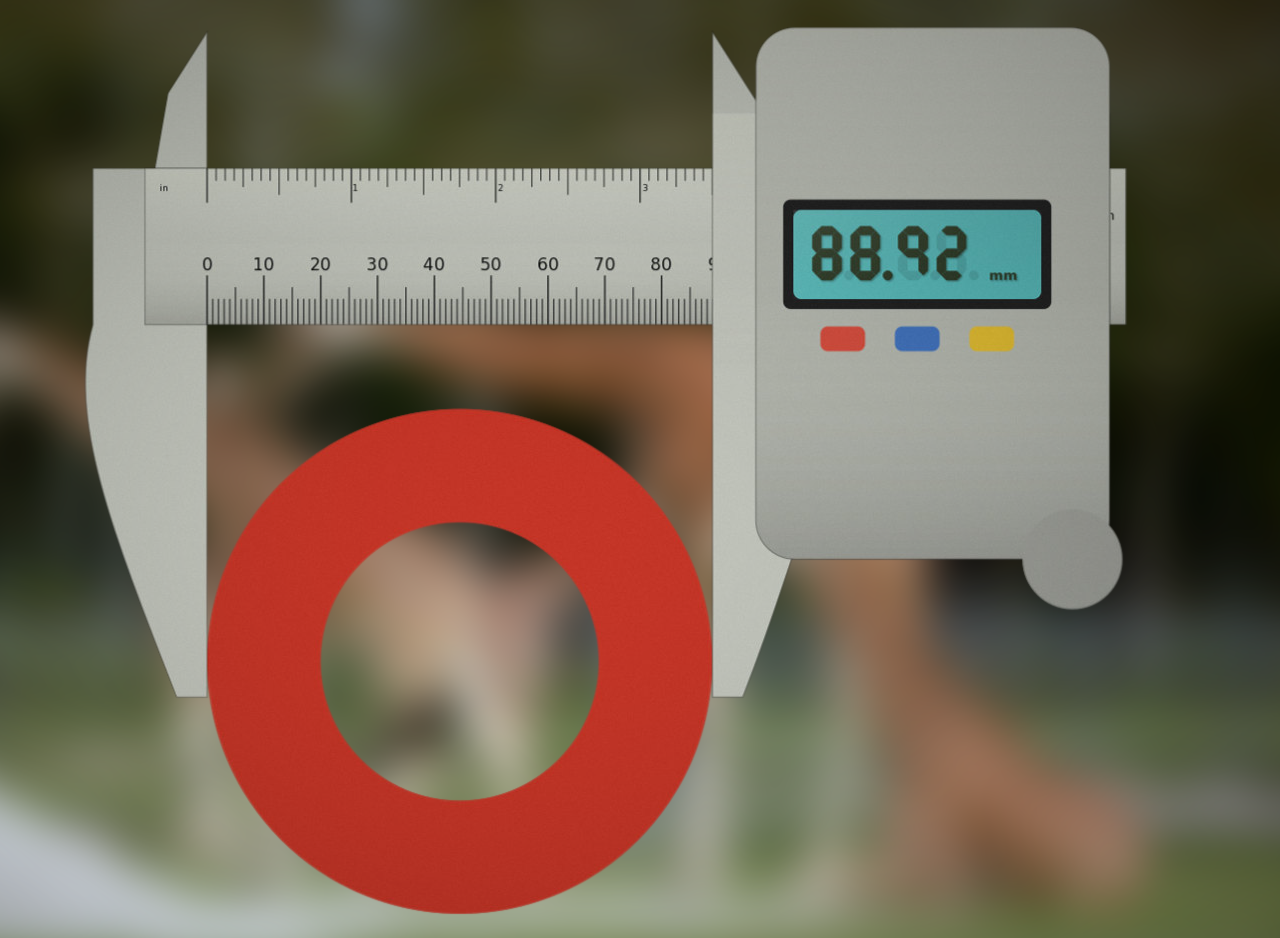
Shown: 88.92 mm
